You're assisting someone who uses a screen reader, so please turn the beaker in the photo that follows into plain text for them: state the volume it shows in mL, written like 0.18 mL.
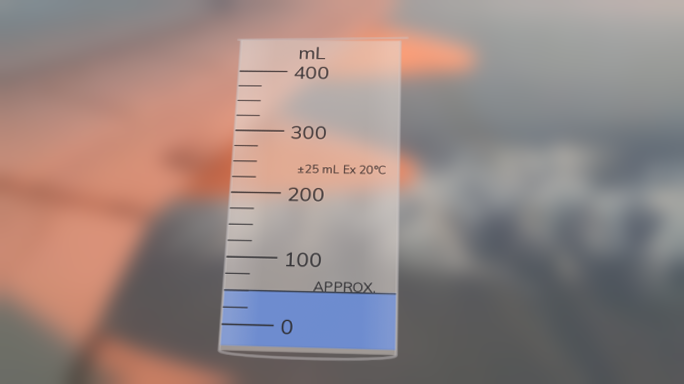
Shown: 50 mL
